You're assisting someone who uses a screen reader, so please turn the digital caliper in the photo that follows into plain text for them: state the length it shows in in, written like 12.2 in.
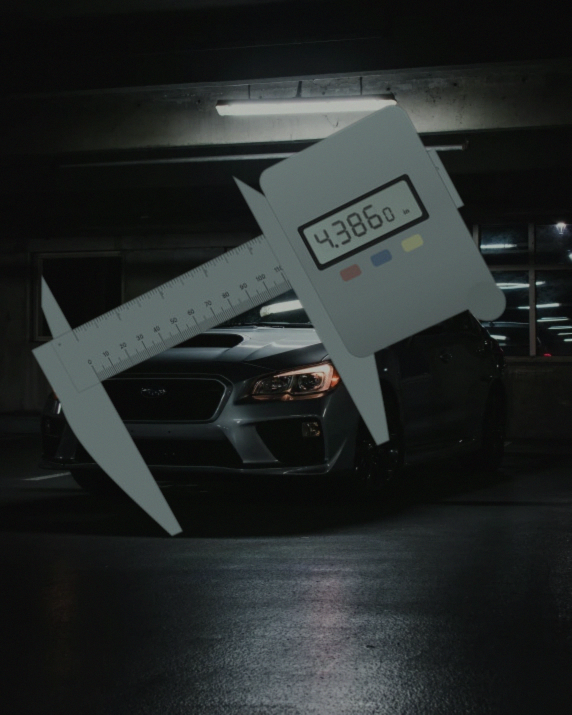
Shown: 4.3860 in
